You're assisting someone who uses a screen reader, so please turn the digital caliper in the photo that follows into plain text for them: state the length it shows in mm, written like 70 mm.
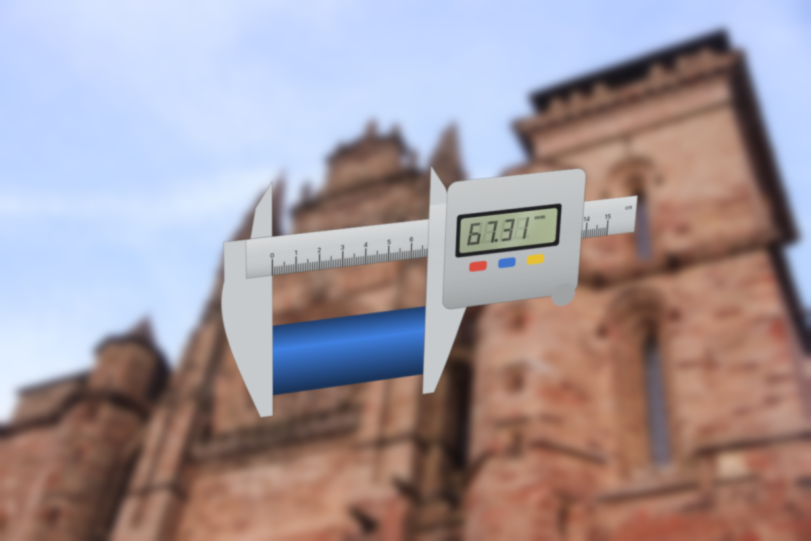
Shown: 67.31 mm
